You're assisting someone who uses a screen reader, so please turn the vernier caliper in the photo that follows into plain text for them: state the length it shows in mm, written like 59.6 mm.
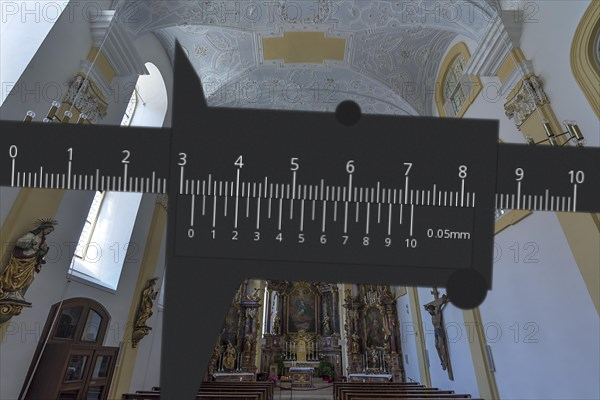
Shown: 32.2 mm
